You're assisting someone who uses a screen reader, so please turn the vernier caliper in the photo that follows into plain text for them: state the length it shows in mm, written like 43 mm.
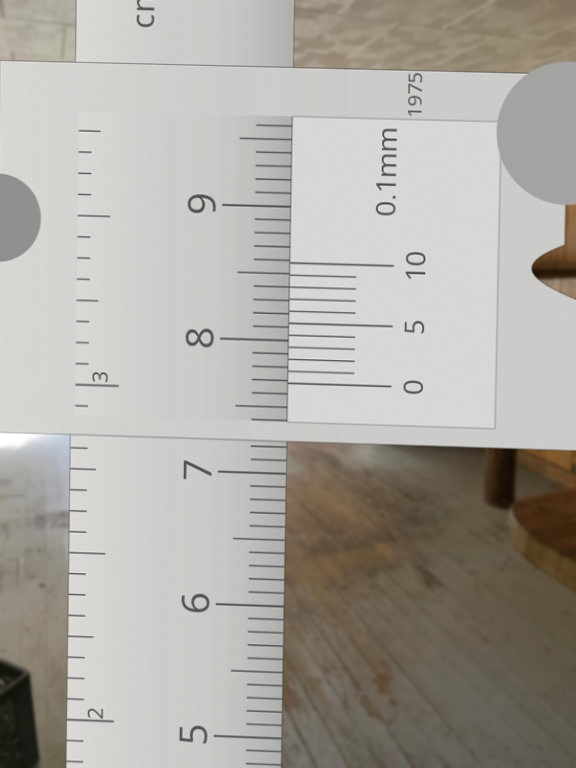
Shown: 76.8 mm
